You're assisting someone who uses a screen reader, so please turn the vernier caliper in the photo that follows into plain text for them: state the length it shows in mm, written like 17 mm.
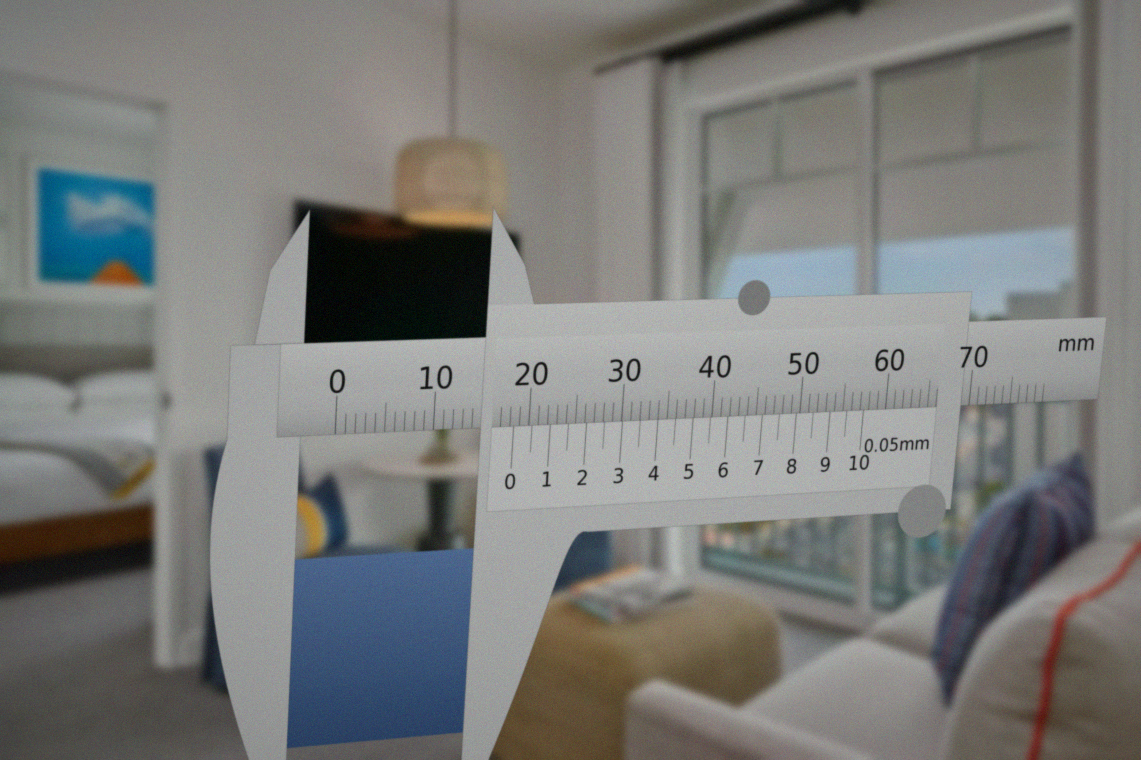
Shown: 18.4 mm
